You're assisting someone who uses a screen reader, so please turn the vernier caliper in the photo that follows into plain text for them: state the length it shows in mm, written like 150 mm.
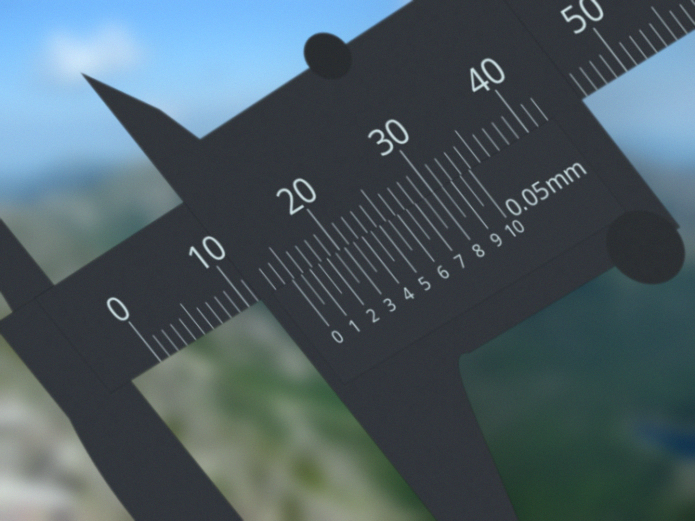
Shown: 14.8 mm
